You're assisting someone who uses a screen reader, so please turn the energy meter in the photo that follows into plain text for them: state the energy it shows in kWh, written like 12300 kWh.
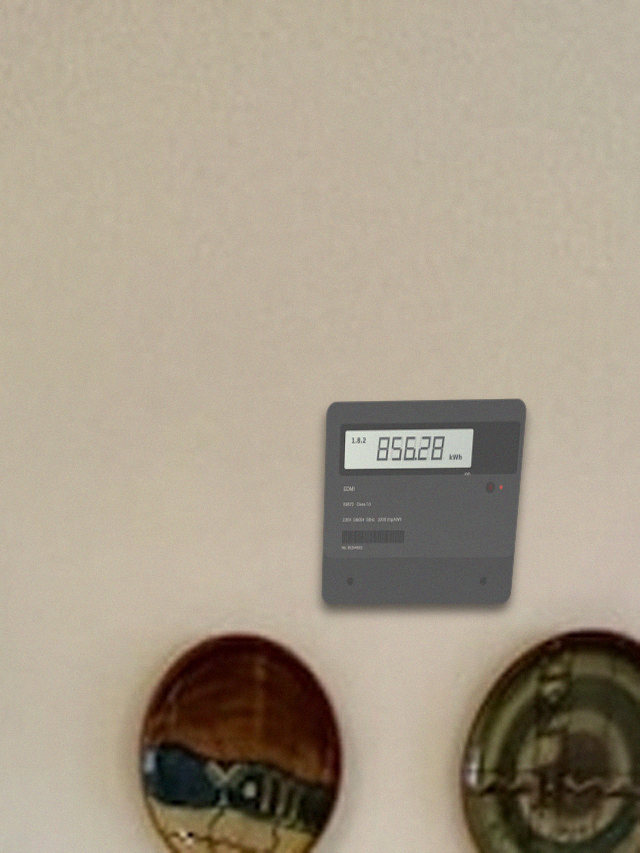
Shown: 856.28 kWh
